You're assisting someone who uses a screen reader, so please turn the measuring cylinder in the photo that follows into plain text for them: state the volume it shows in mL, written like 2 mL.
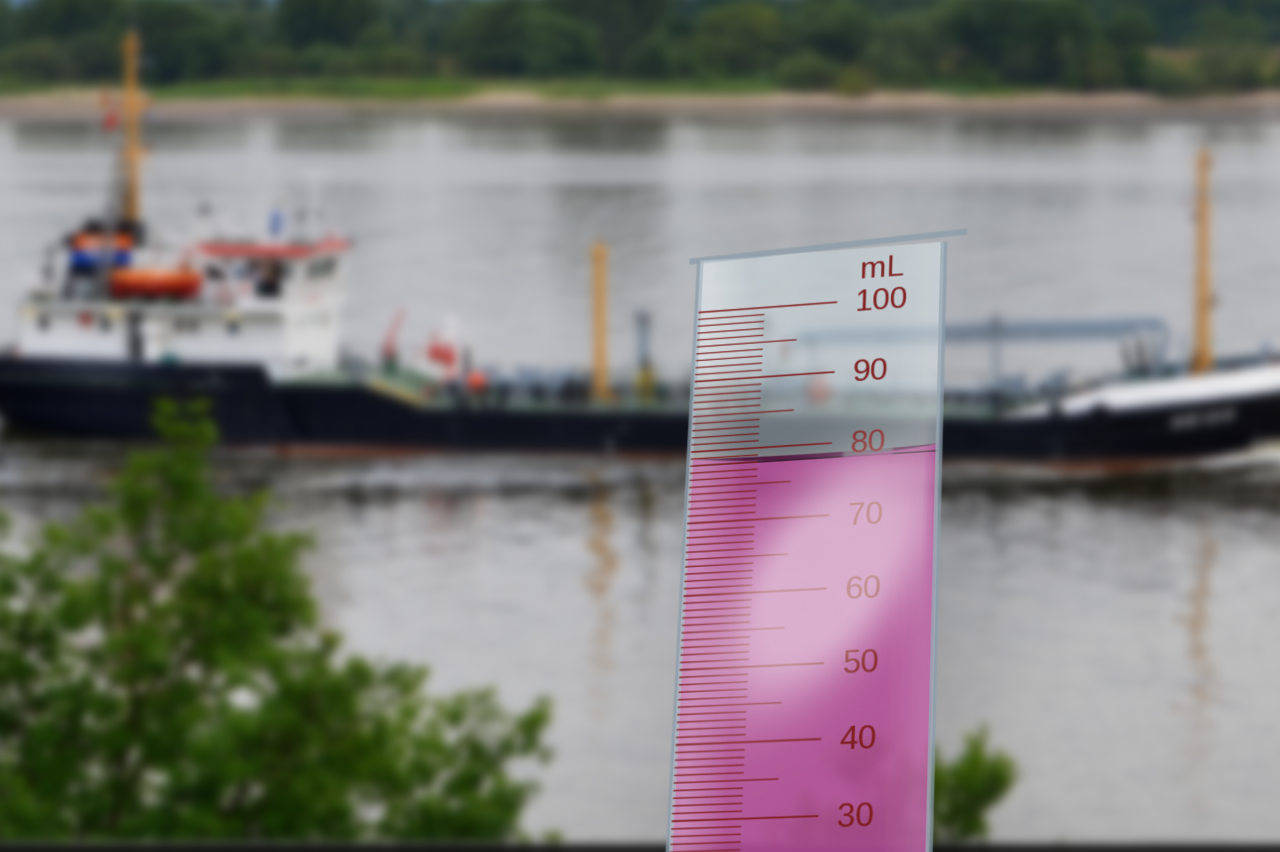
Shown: 78 mL
